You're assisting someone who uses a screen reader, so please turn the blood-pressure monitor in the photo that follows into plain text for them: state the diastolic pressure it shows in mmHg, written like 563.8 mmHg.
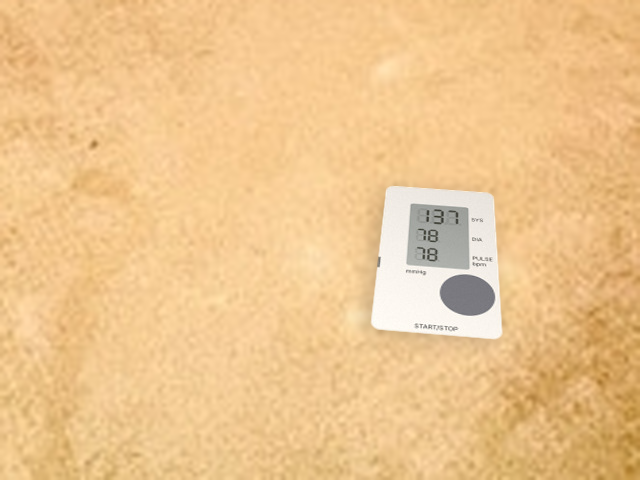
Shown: 78 mmHg
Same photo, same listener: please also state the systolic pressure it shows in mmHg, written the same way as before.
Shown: 137 mmHg
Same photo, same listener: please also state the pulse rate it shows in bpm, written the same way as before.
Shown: 78 bpm
